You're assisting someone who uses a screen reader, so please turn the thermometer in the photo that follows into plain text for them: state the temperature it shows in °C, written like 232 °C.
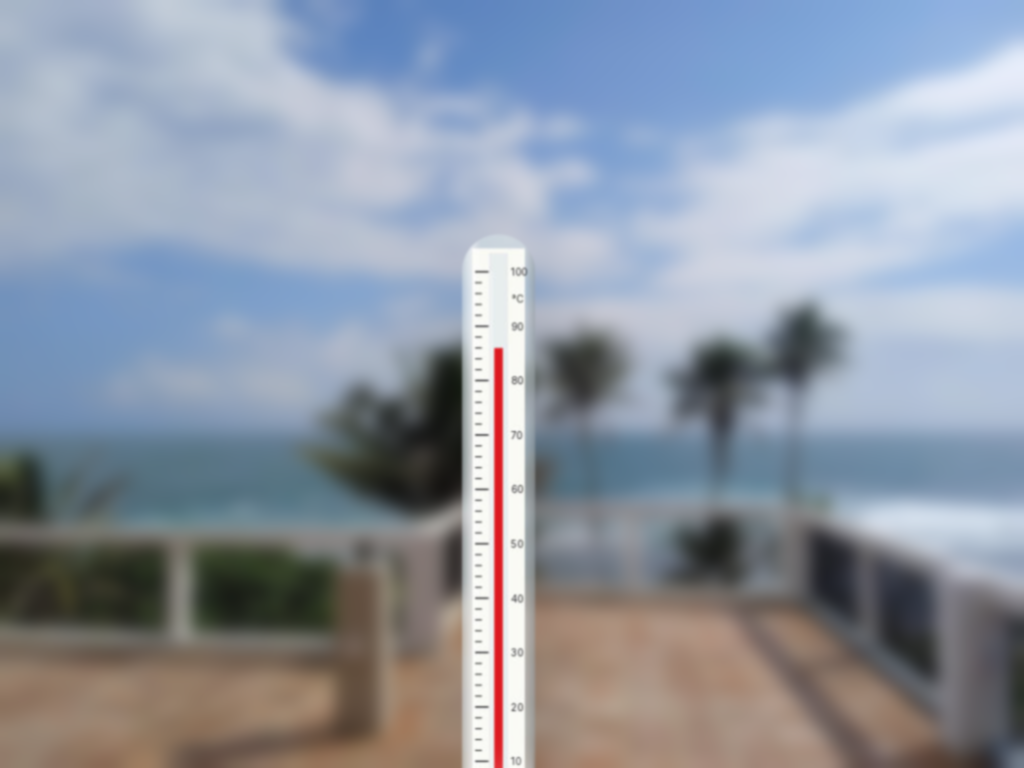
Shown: 86 °C
